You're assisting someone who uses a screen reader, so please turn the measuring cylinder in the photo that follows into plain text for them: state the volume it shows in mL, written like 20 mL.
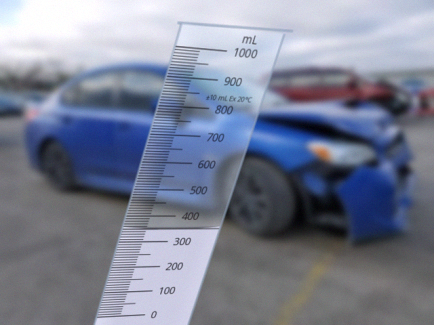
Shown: 350 mL
